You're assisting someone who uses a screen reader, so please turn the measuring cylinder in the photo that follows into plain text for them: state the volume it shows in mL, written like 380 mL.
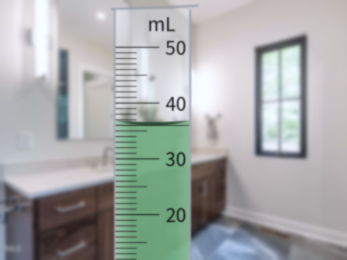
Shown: 36 mL
